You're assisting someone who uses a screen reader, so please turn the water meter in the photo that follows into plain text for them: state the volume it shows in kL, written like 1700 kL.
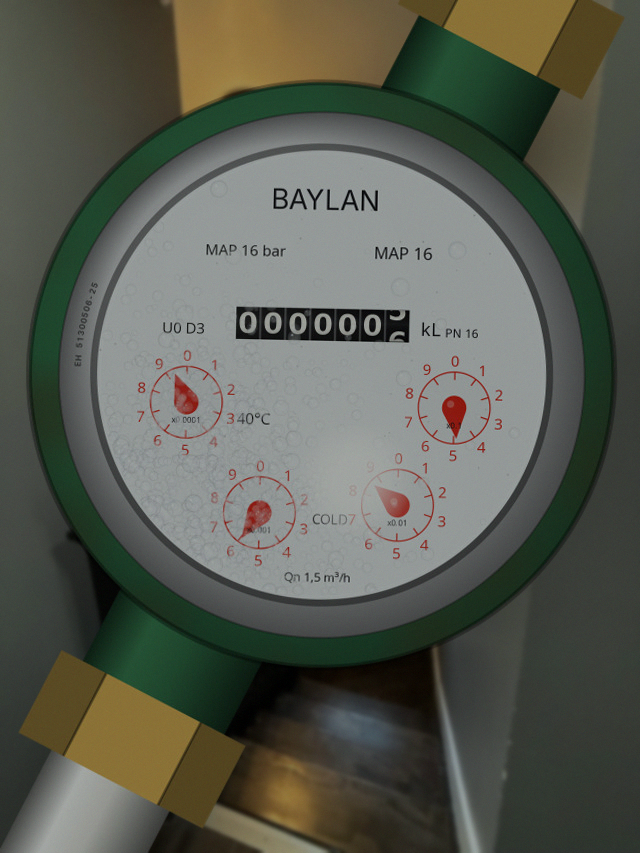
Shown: 5.4859 kL
